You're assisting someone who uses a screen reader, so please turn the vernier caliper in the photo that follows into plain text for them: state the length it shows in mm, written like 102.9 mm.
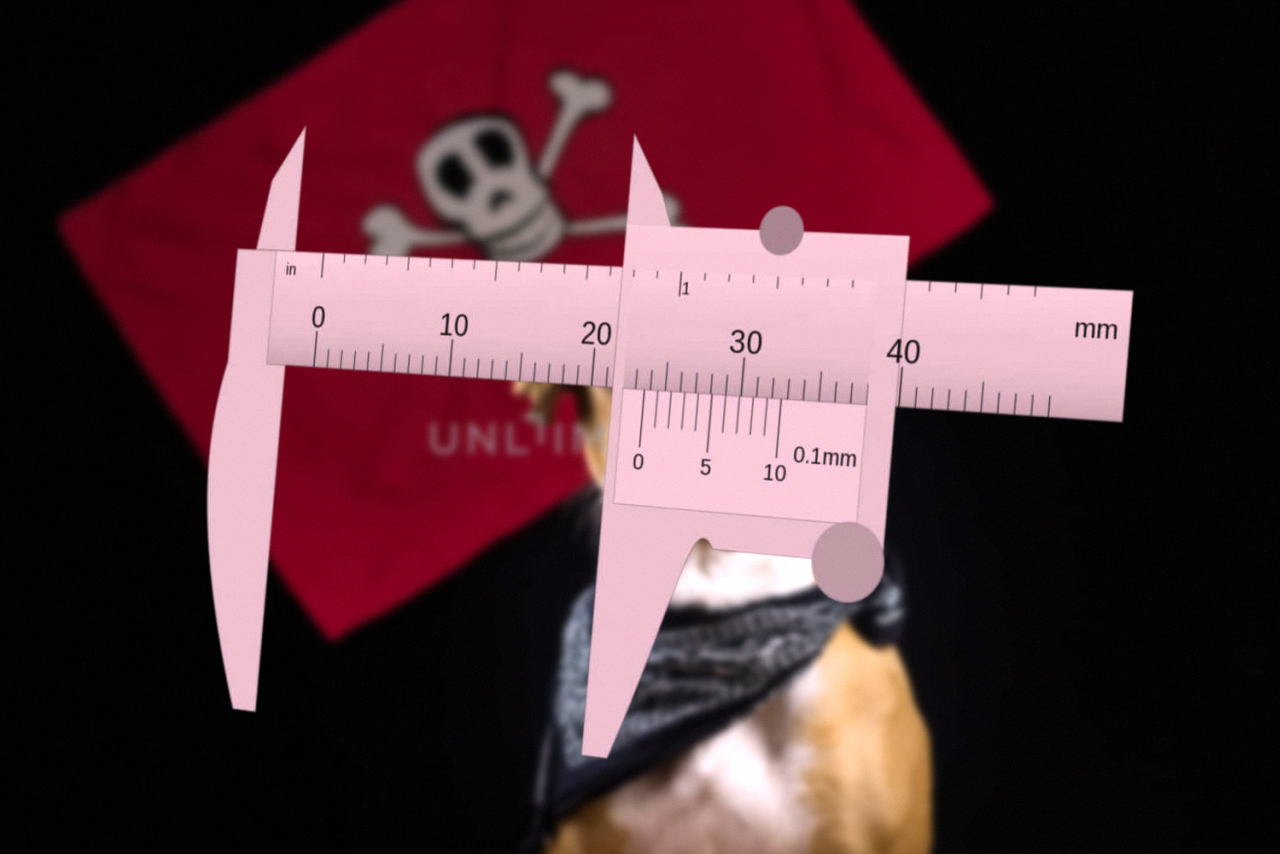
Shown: 23.6 mm
